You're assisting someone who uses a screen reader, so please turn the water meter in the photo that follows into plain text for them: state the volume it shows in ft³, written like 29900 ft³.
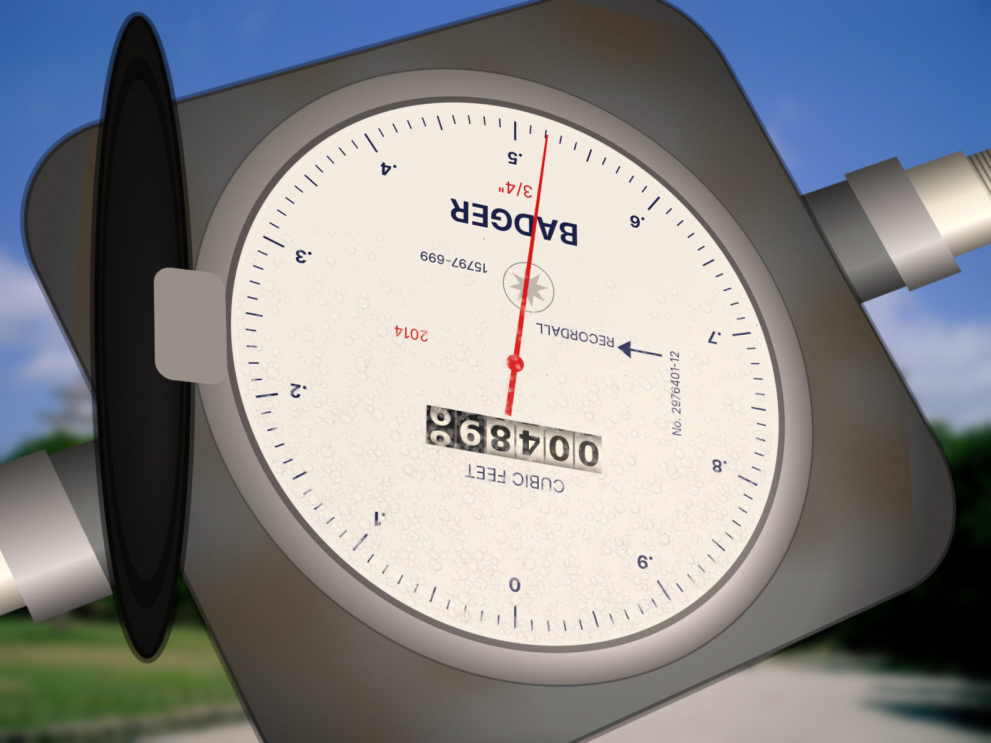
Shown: 4898.52 ft³
